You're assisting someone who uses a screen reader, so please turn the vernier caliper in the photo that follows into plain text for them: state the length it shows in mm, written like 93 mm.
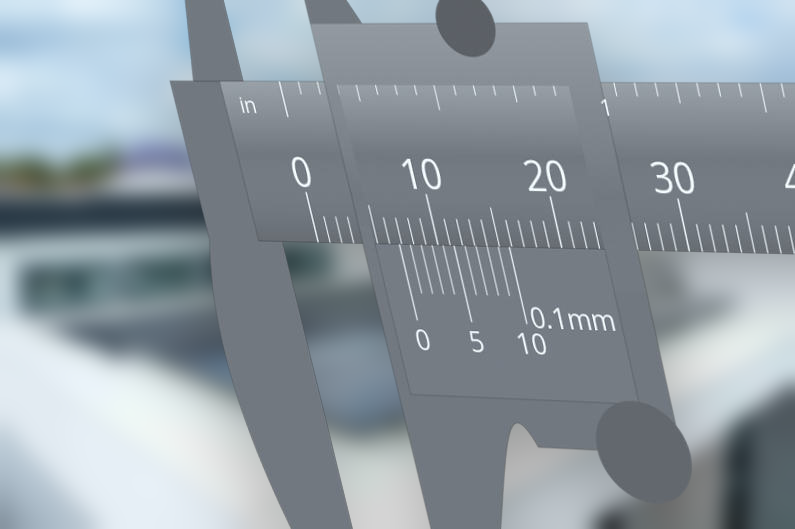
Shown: 6.8 mm
